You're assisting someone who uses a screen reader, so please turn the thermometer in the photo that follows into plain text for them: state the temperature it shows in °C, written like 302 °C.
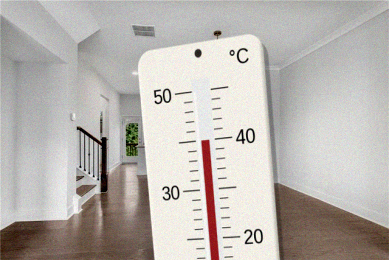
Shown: 40 °C
